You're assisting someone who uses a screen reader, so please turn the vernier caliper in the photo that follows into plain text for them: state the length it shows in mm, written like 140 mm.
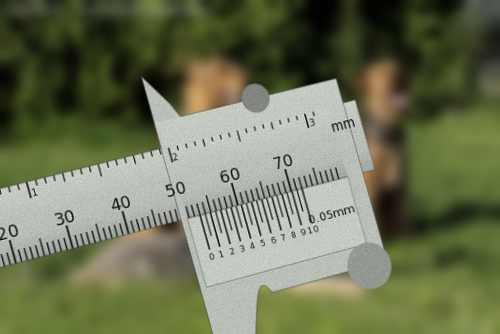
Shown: 53.0 mm
